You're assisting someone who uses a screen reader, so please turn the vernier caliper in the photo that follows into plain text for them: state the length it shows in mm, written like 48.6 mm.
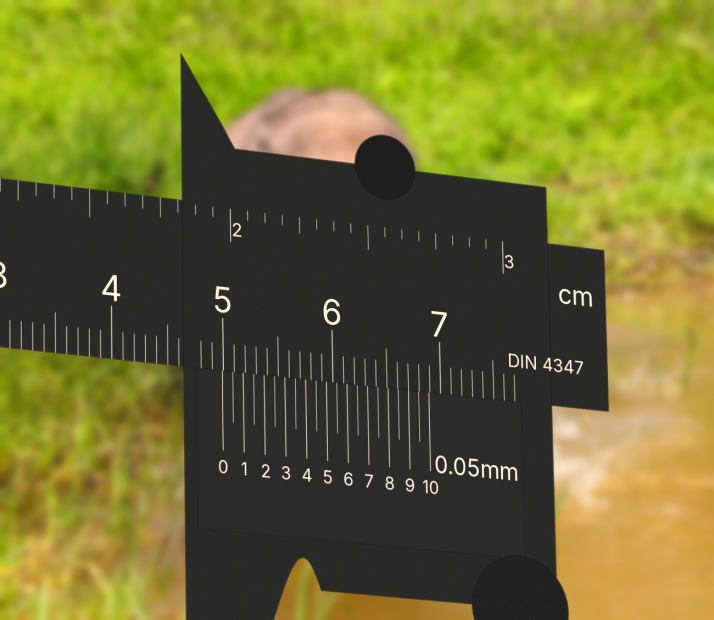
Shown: 49.9 mm
